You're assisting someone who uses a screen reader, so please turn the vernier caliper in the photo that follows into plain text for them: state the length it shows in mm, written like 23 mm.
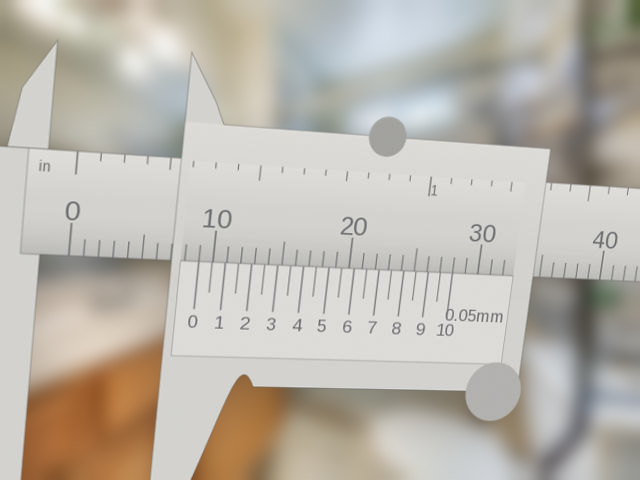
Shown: 9.0 mm
